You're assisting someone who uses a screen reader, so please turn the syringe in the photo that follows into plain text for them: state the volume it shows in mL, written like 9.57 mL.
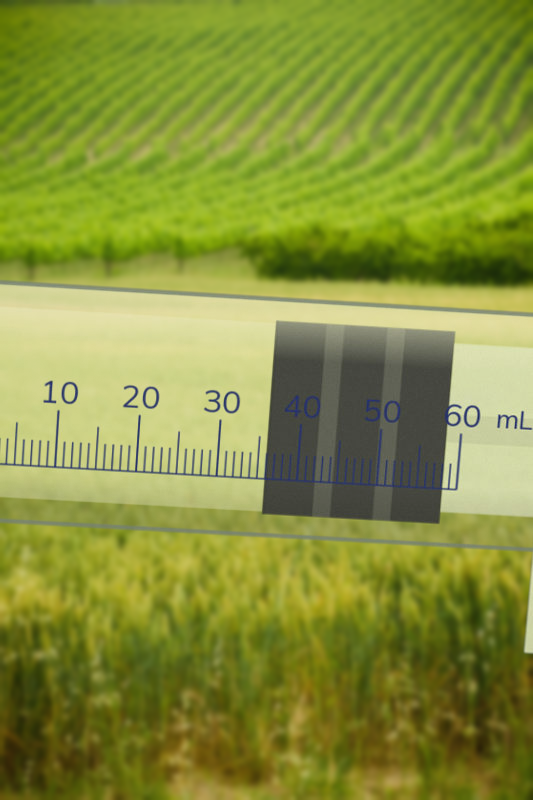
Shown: 36 mL
